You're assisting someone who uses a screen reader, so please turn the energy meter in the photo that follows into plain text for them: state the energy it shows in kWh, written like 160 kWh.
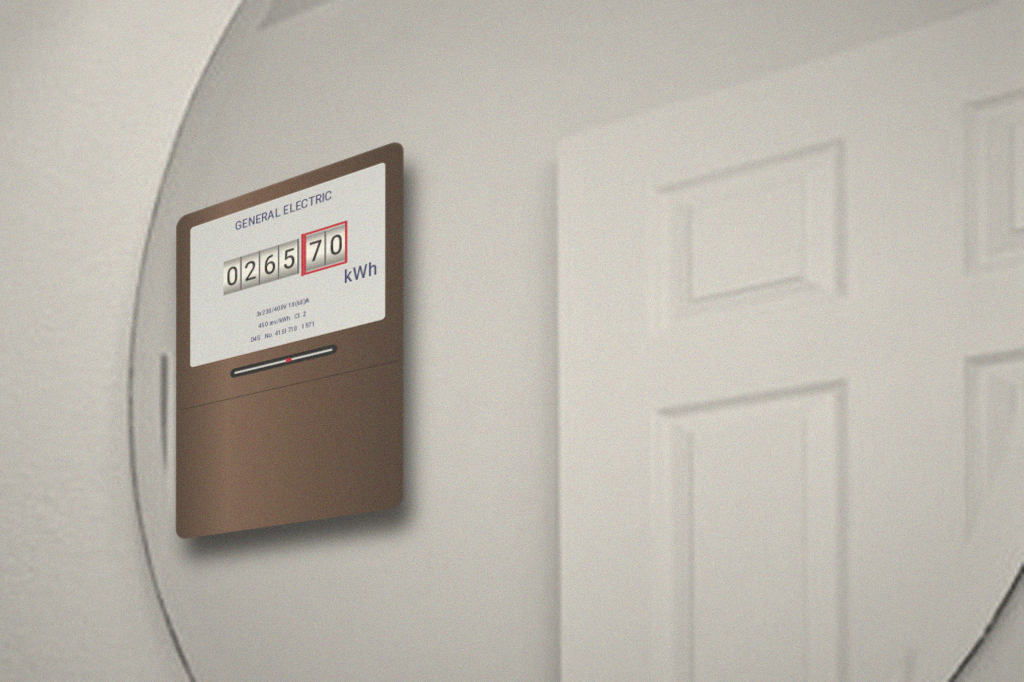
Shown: 265.70 kWh
